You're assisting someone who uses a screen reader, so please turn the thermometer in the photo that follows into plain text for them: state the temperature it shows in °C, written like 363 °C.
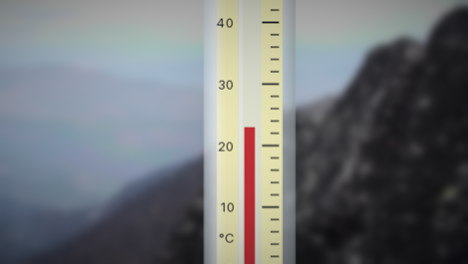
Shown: 23 °C
